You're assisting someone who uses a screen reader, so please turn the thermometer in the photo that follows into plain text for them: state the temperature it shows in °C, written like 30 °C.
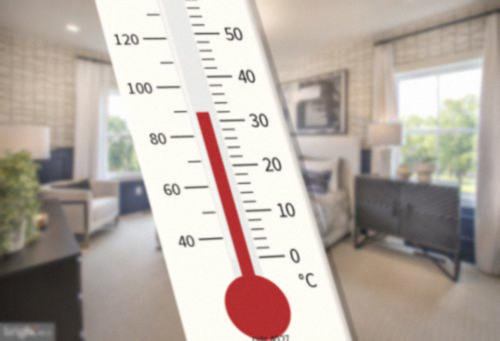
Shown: 32 °C
